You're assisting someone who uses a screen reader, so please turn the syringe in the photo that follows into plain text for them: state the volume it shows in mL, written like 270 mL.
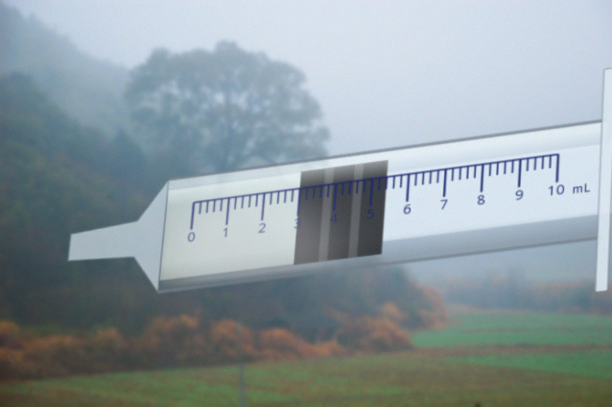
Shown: 3 mL
